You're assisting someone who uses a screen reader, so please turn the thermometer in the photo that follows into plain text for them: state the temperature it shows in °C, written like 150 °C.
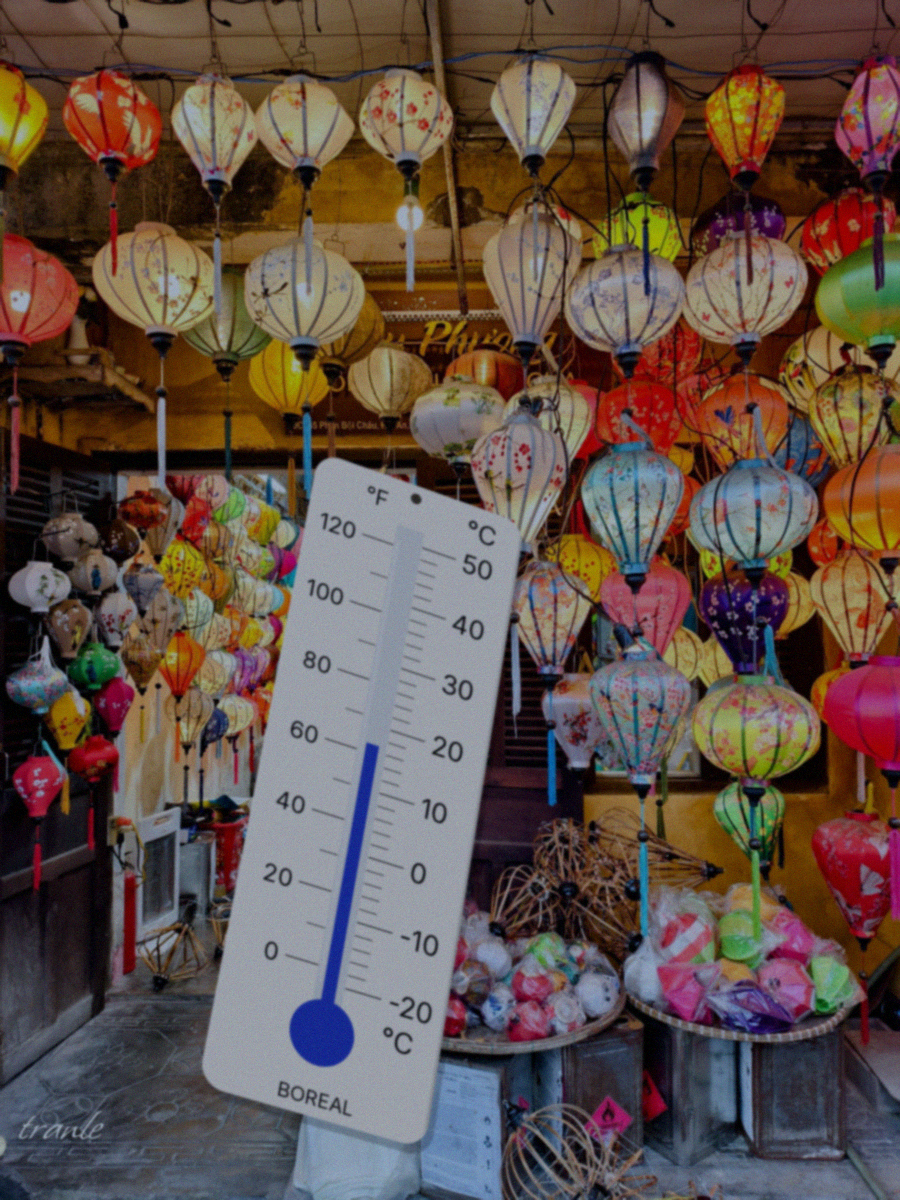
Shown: 17 °C
